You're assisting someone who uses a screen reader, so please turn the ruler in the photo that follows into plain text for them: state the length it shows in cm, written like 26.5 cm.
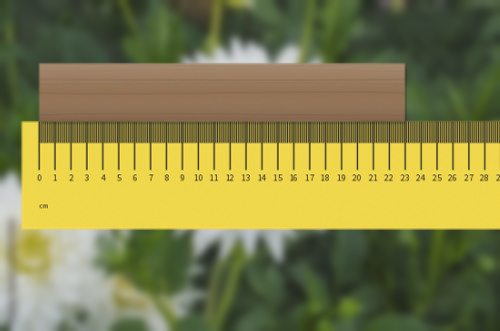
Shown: 23 cm
